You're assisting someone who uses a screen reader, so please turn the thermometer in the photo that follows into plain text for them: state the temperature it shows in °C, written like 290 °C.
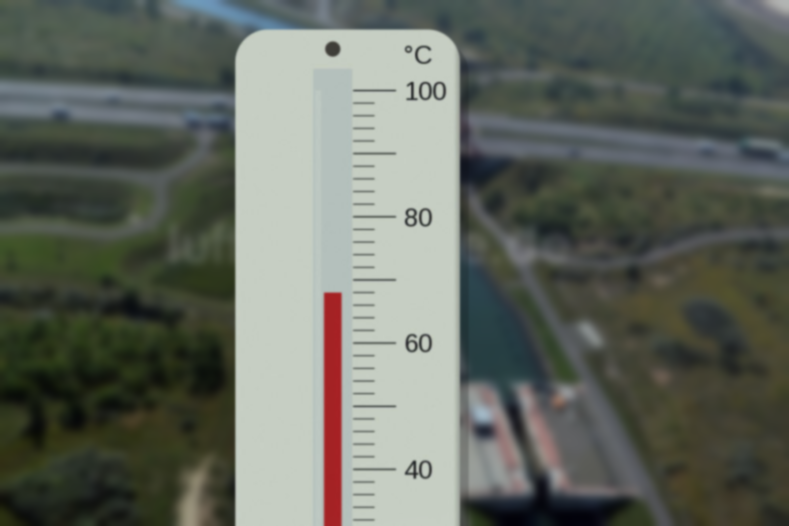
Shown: 68 °C
